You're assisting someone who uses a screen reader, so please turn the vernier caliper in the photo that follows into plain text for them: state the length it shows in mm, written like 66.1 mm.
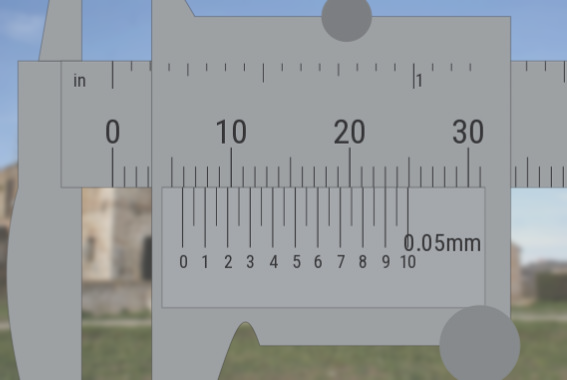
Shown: 5.9 mm
